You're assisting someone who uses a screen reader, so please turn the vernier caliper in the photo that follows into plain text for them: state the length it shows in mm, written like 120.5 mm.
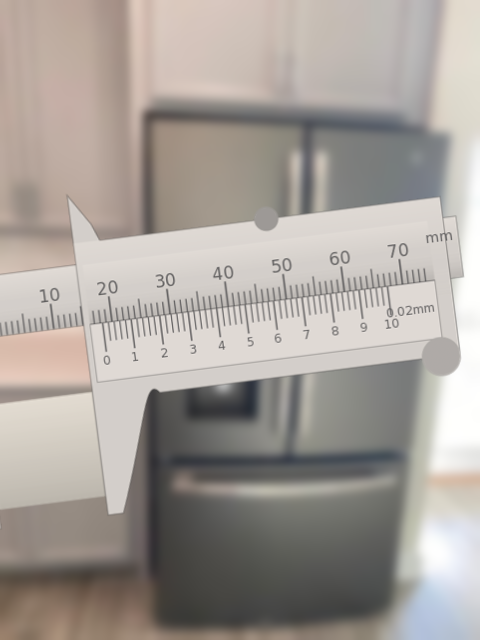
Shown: 18.4 mm
